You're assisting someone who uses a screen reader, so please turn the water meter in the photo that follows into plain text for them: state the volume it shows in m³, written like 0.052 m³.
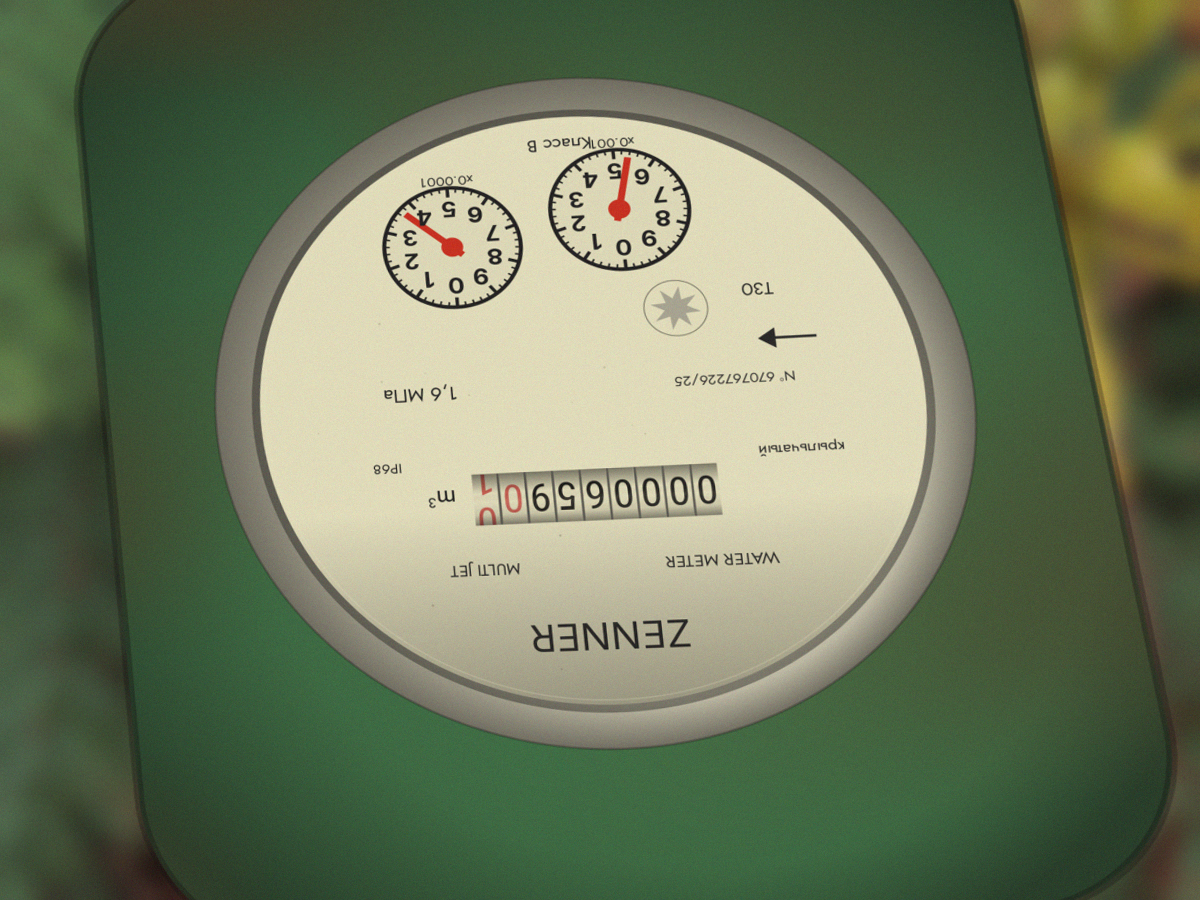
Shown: 659.0053 m³
